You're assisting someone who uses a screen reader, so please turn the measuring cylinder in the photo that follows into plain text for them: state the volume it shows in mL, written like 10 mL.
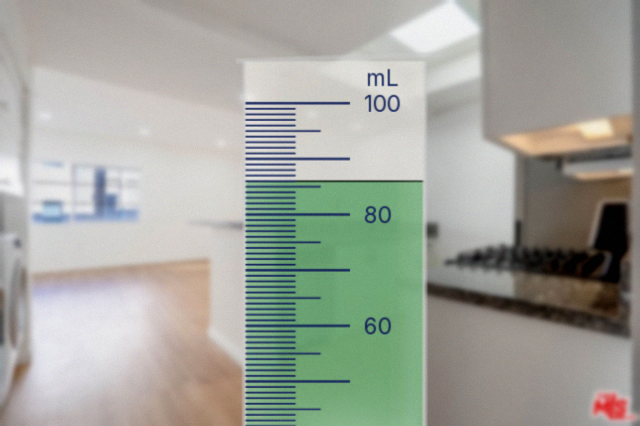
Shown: 86 mL
